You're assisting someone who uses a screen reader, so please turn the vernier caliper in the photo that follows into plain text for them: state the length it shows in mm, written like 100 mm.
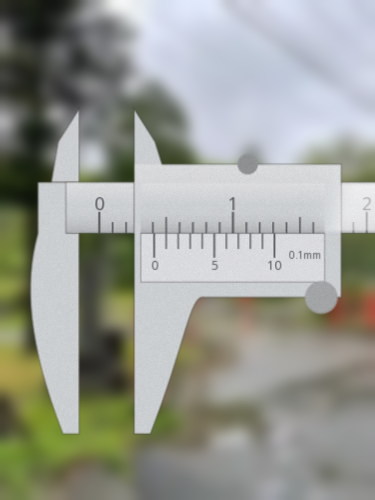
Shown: 4.1 mm
